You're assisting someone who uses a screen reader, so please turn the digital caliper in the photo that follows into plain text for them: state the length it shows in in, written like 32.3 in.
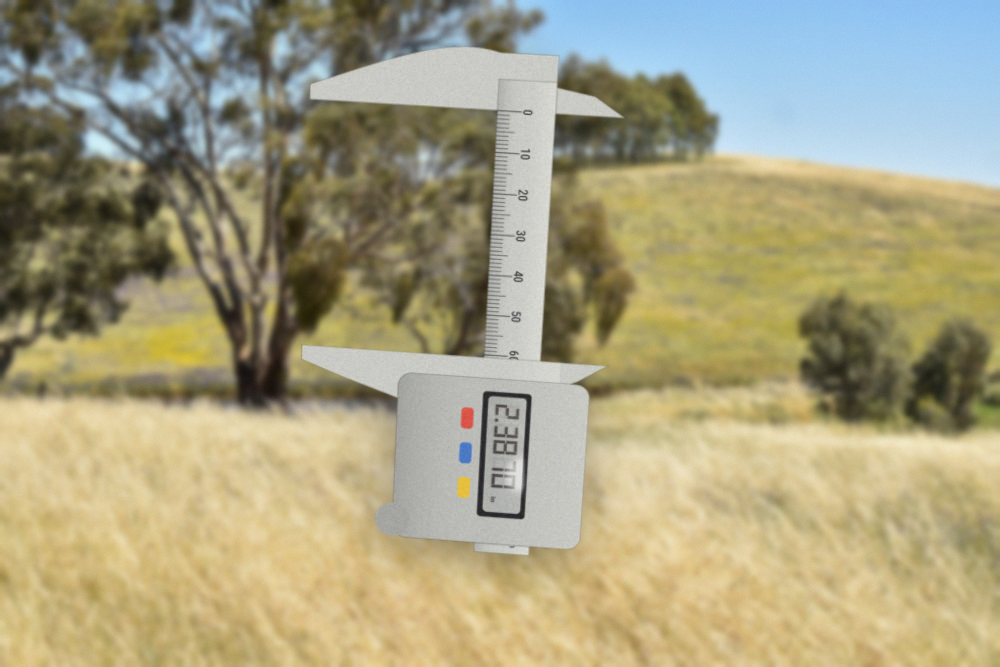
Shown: 2.3870 in
